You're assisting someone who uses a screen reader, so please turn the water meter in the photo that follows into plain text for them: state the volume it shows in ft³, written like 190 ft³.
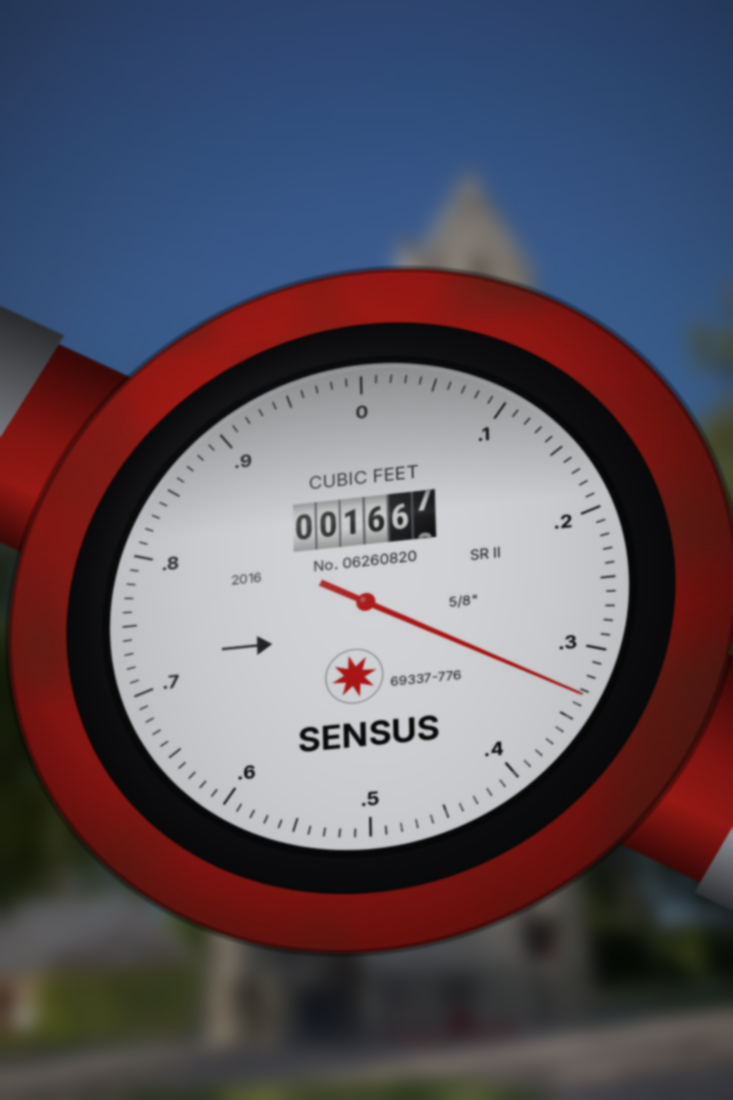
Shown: 1667.33 ft³
